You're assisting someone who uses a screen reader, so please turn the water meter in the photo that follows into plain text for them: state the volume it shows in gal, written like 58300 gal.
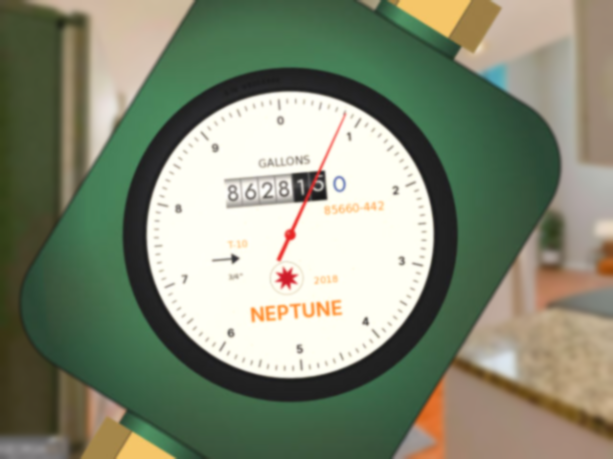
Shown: 8628150.8 gal
